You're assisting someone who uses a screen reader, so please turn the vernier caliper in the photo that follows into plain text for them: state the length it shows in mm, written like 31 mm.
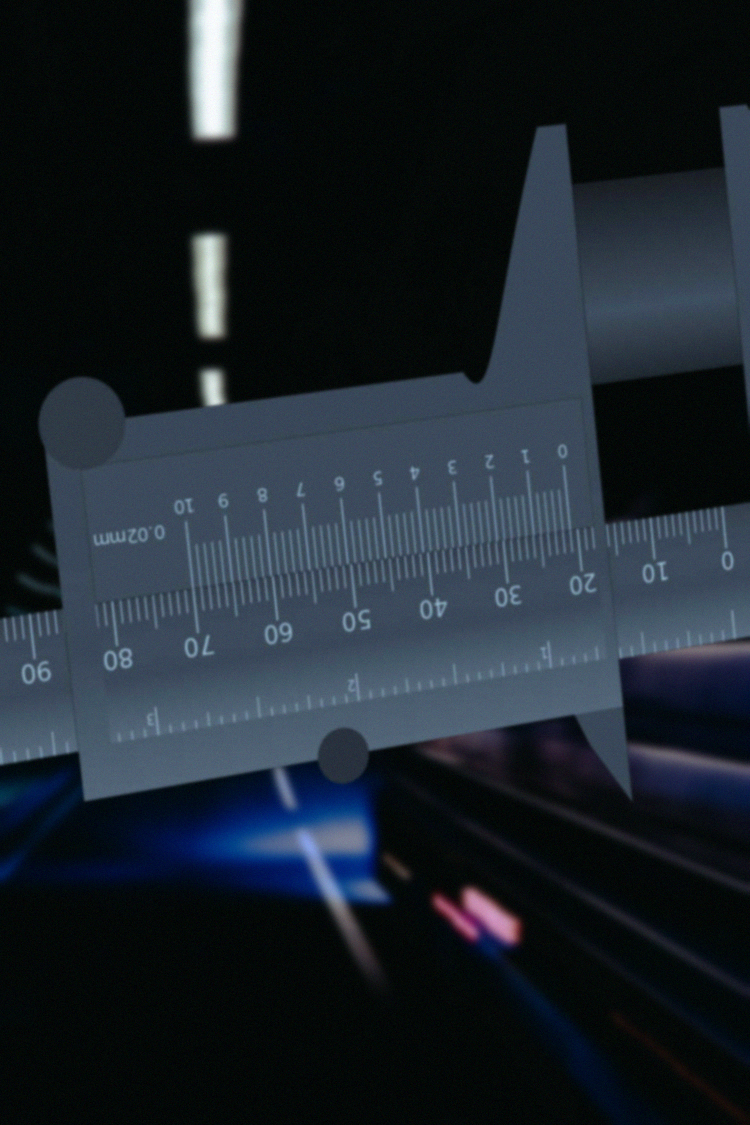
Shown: 21.0 mm
